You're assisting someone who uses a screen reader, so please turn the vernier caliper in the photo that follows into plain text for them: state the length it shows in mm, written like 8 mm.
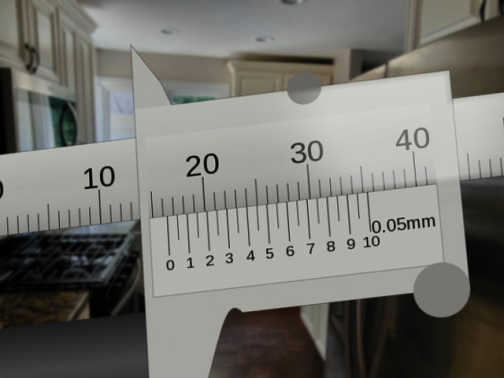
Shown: 16.4 mm
